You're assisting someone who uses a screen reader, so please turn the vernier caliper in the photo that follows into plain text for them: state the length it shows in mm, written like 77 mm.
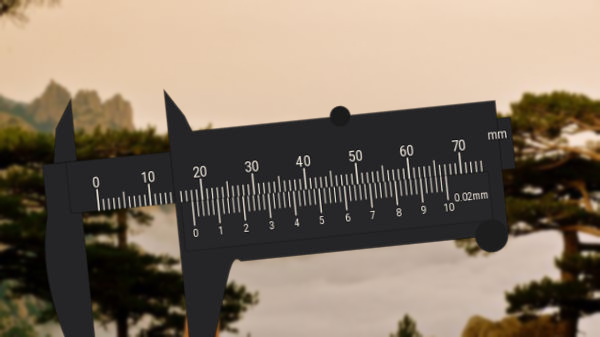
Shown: 18.0 mm
